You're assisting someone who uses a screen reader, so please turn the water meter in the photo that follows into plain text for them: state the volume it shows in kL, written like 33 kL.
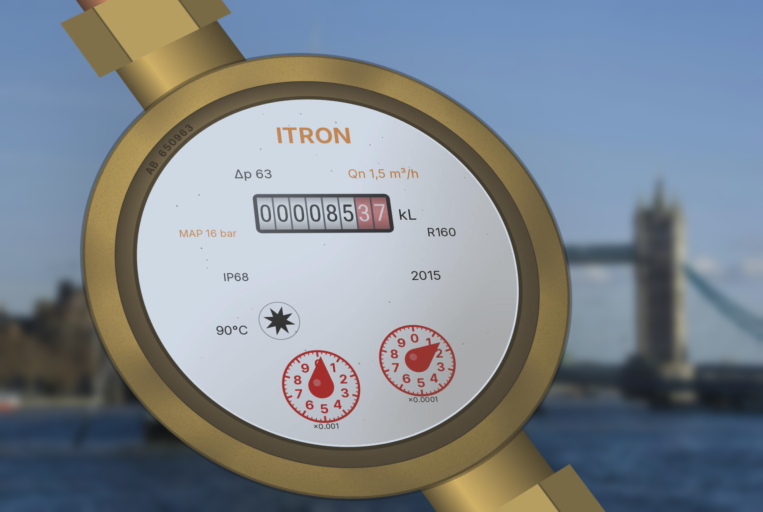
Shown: 85.3701 kL
